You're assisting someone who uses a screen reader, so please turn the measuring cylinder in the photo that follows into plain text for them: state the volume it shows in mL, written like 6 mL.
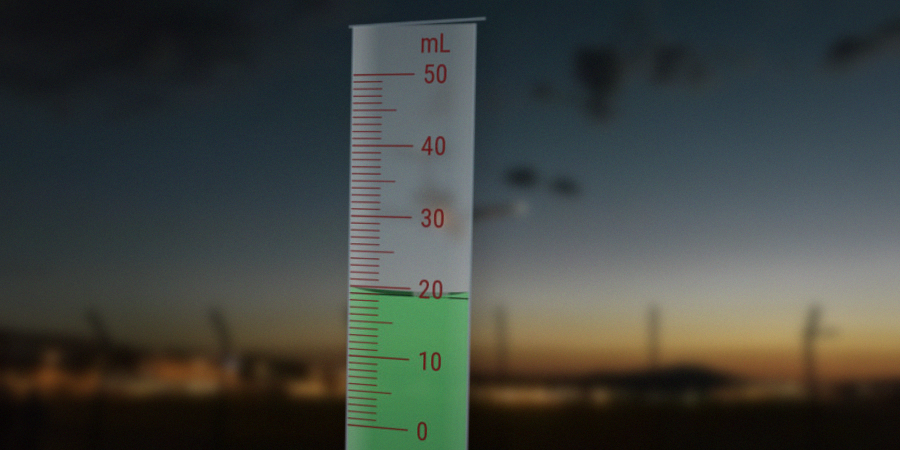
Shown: 19 mL
